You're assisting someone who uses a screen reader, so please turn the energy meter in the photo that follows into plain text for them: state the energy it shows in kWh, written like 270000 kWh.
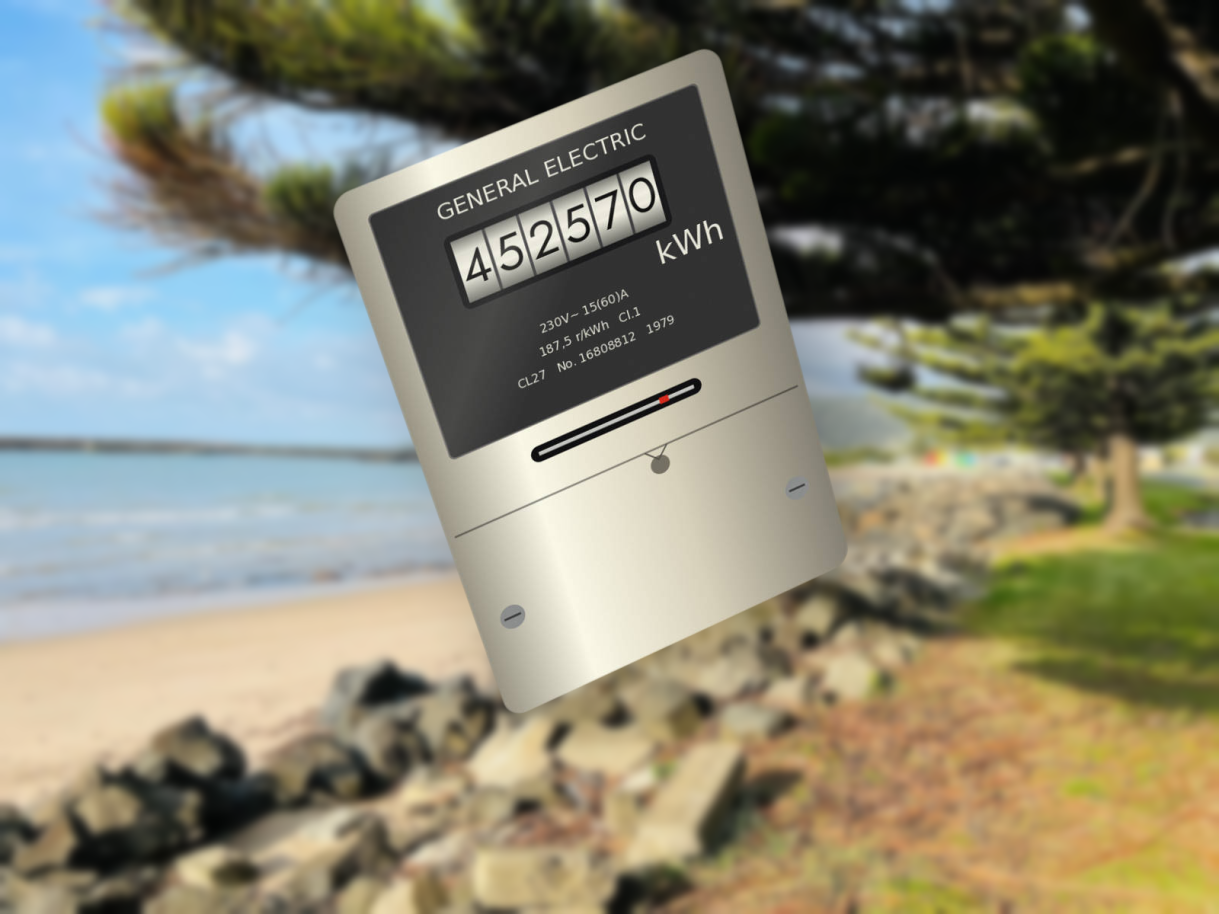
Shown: 452570 kWh
